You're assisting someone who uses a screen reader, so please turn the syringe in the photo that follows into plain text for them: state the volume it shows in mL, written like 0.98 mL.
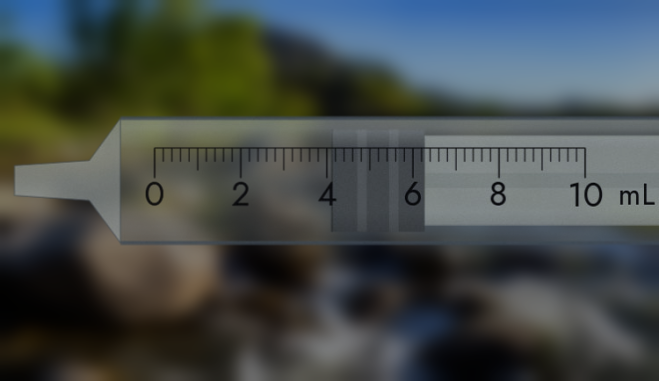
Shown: 4.1 mL
